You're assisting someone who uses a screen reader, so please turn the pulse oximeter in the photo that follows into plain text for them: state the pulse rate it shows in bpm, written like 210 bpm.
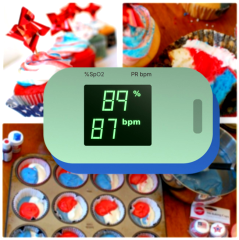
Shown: 87 bpm
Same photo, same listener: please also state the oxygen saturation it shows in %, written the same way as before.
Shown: 89 %
